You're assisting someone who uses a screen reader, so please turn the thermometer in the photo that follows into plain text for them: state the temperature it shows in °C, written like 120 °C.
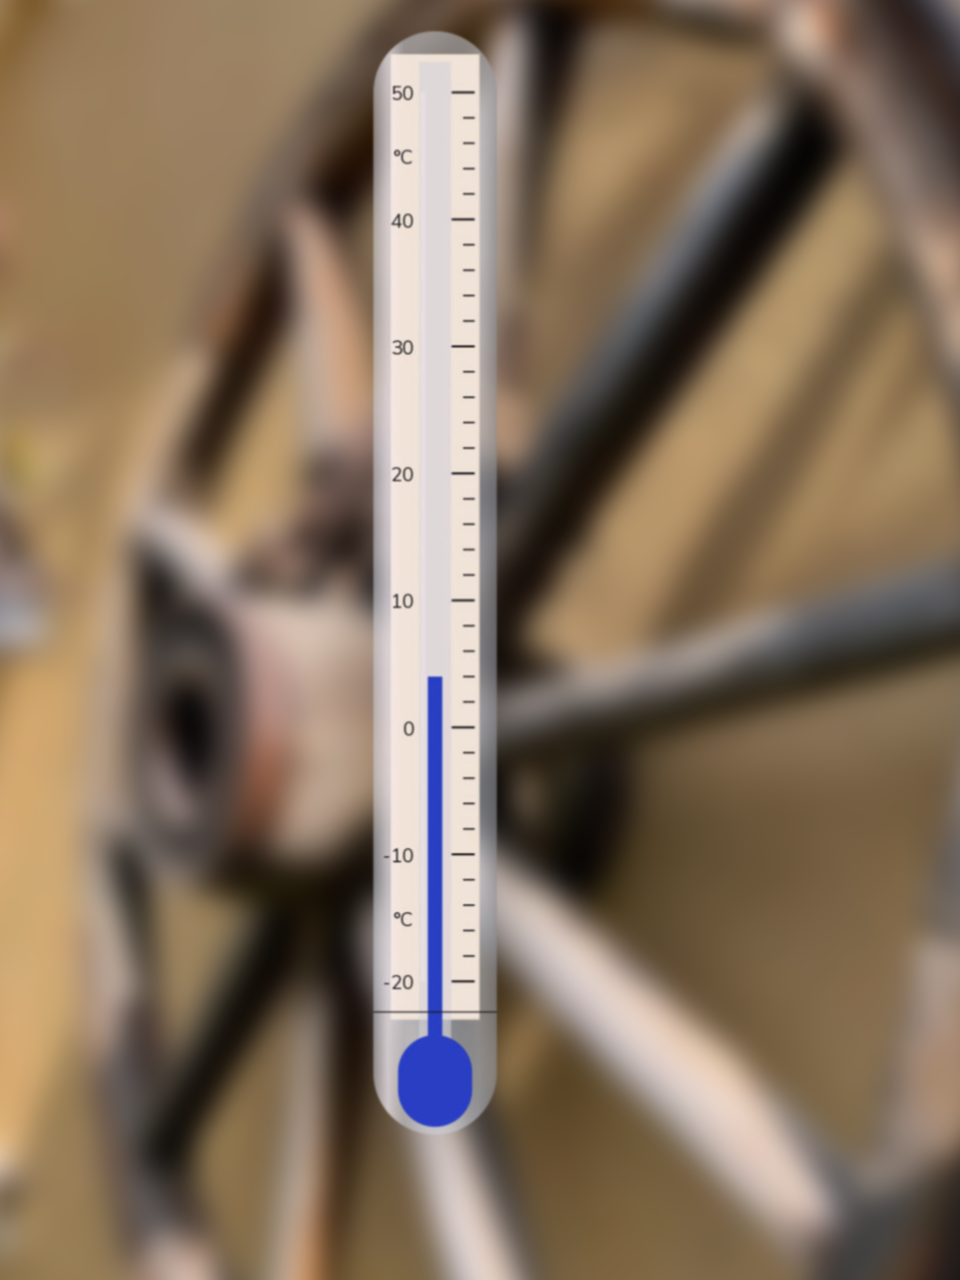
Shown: 4 °C
